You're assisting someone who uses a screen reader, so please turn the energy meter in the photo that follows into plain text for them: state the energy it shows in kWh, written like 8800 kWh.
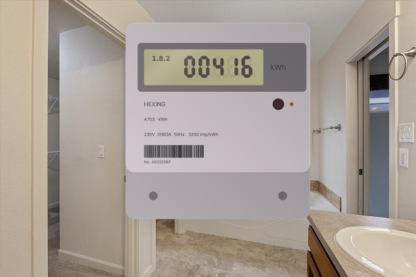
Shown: 416 kWh
